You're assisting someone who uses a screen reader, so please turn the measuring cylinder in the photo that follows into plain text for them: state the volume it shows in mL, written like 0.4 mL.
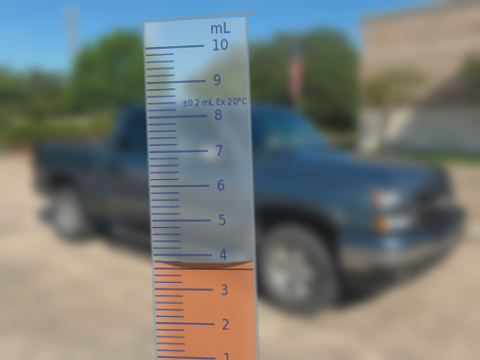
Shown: 3.6 mL
